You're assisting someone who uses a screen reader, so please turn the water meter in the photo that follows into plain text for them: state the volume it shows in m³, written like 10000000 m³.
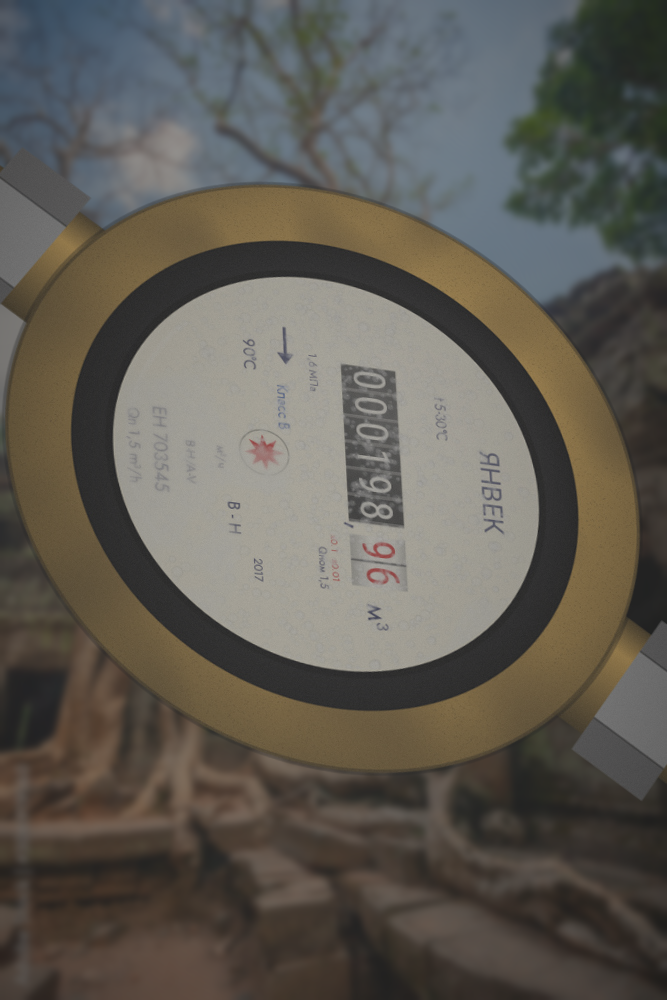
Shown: 198.96 m³
